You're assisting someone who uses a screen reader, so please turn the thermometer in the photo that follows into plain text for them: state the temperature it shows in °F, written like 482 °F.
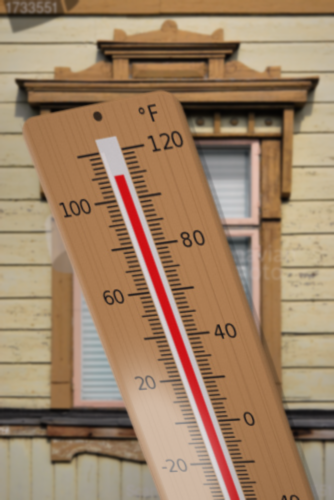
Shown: 110 °F
